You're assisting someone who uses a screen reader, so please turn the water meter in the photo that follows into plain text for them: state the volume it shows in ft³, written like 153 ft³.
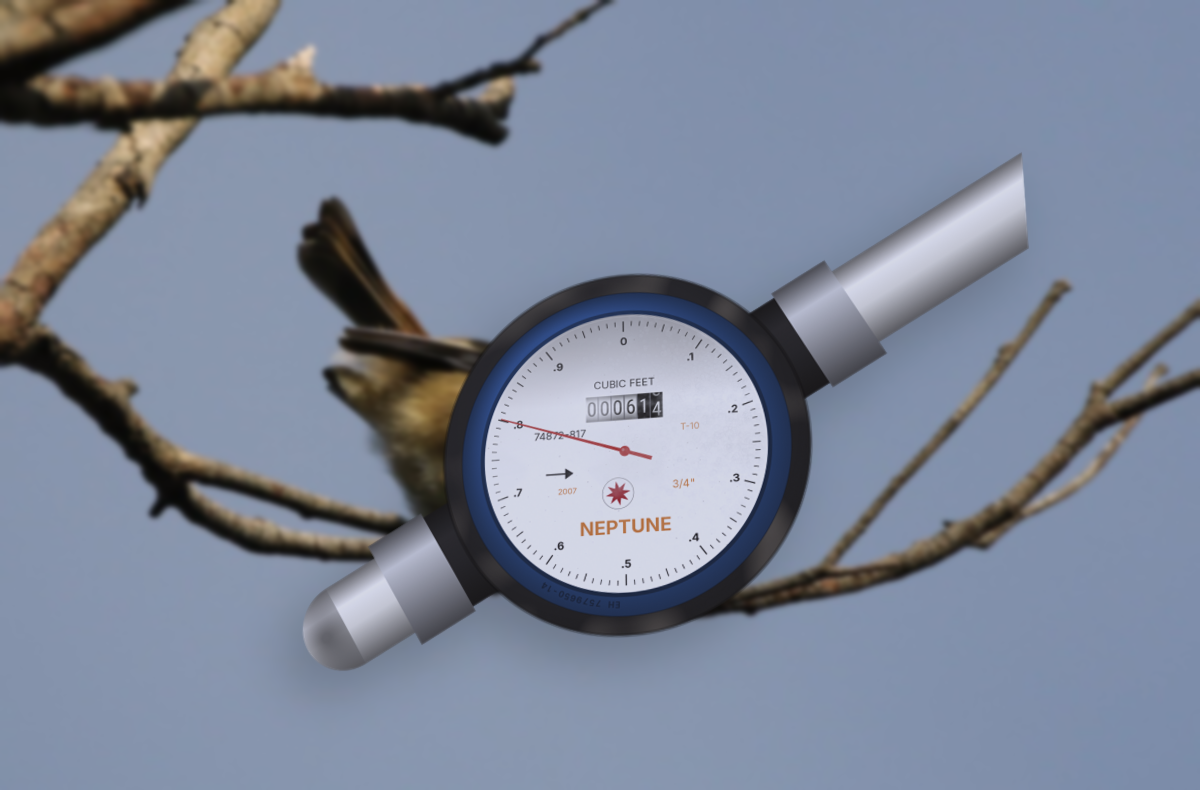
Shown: 613.80 ft³
